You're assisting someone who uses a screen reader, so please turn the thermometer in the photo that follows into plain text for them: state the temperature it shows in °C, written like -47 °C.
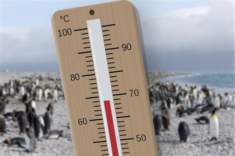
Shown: 68 °C
